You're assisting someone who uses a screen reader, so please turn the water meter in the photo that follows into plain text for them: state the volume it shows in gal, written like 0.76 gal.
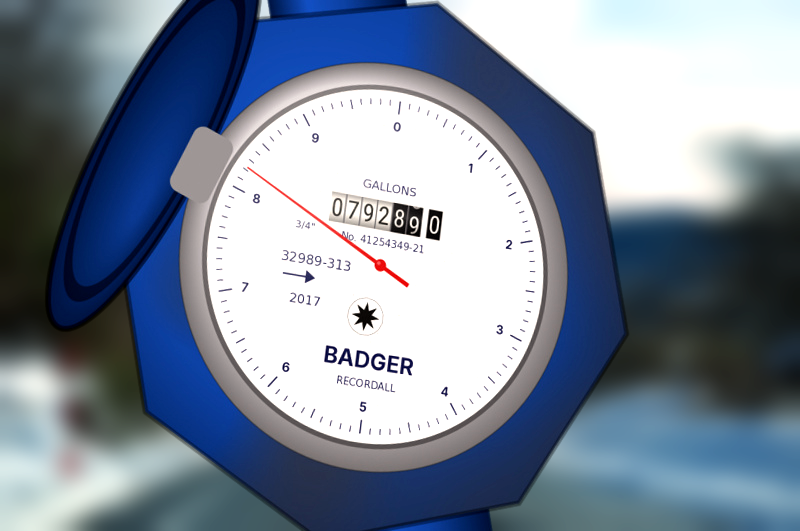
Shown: 792888.2 gal
